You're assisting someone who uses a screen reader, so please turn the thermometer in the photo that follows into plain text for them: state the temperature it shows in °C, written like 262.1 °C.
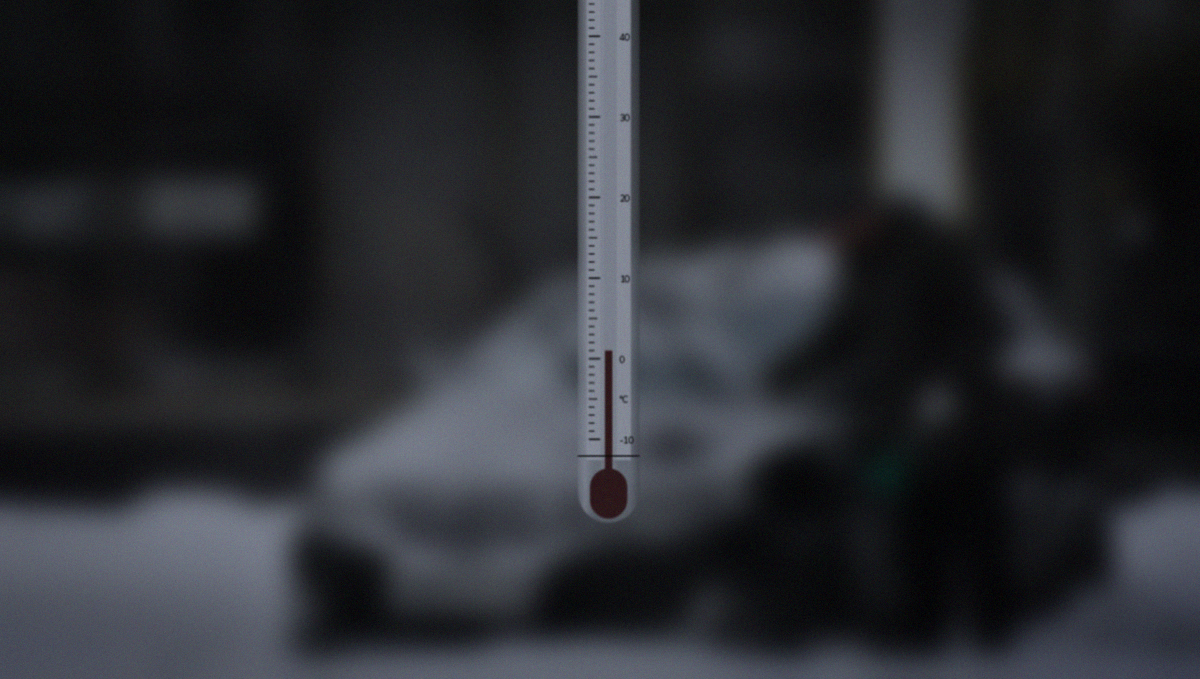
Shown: 1 °C
